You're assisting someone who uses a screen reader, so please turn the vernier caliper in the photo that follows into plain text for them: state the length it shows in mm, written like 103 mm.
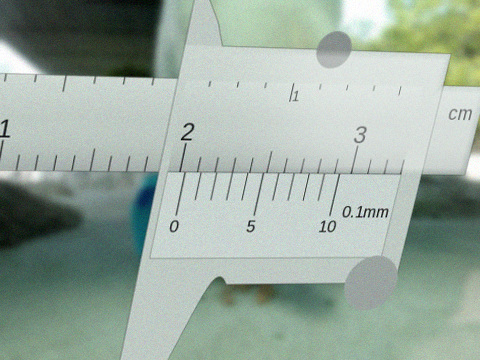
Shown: 20.3 mm
